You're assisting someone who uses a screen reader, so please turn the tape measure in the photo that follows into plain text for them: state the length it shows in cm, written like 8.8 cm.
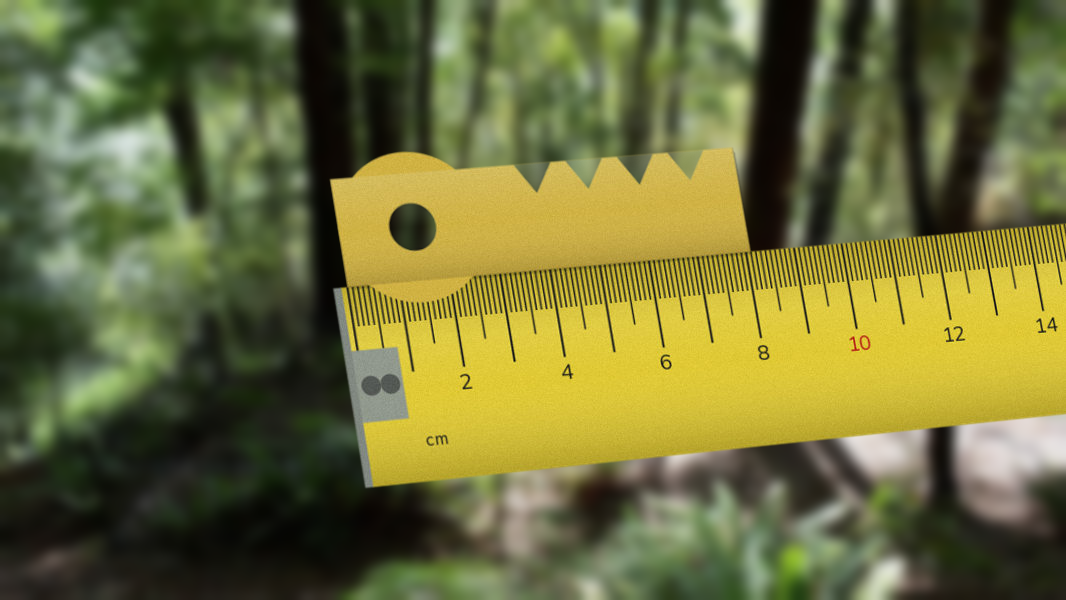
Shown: 8.1 cm
